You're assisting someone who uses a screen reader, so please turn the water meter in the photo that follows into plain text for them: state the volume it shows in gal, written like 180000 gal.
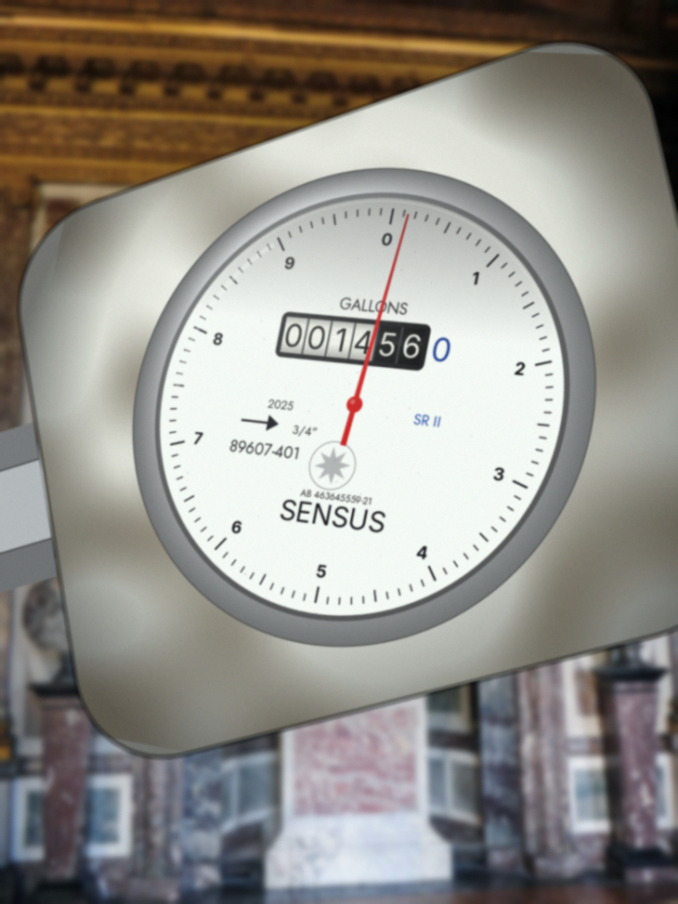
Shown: 14560.1 gal
